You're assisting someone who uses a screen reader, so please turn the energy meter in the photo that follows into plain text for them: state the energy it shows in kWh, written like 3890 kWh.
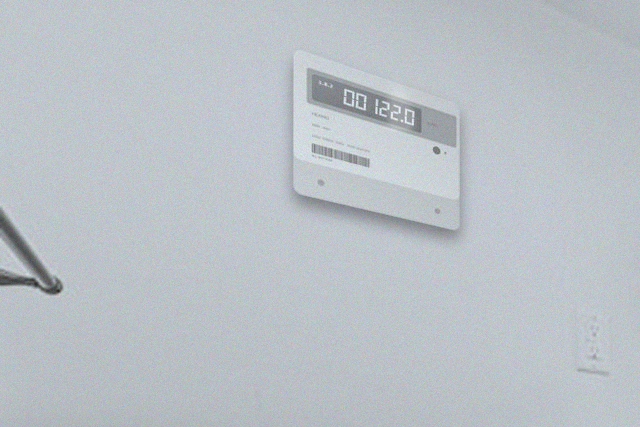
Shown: 122.0 kWh
